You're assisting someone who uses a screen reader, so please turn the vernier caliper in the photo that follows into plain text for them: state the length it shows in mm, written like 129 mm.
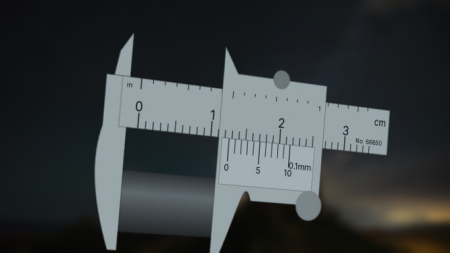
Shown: 12.6 mm
